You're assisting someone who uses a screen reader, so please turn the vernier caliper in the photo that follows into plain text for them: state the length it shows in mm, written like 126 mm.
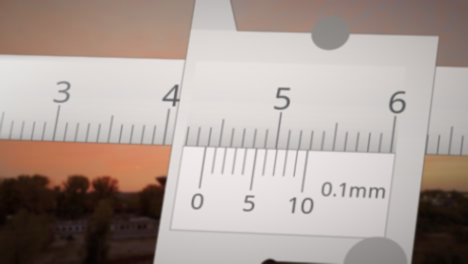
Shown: 43.8 mm
